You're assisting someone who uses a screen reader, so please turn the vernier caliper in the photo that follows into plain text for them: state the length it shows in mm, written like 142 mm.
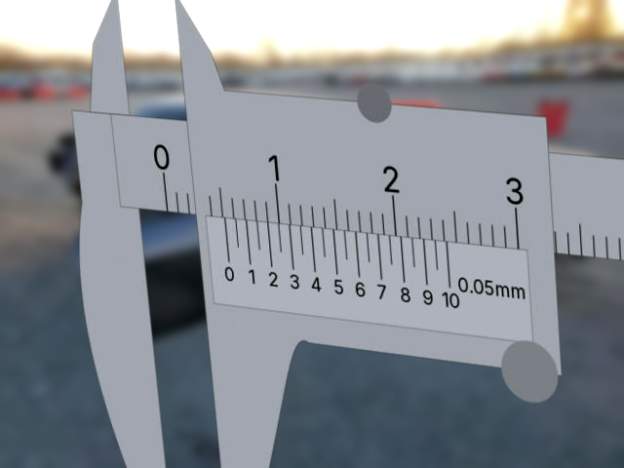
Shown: 5.2 mm
